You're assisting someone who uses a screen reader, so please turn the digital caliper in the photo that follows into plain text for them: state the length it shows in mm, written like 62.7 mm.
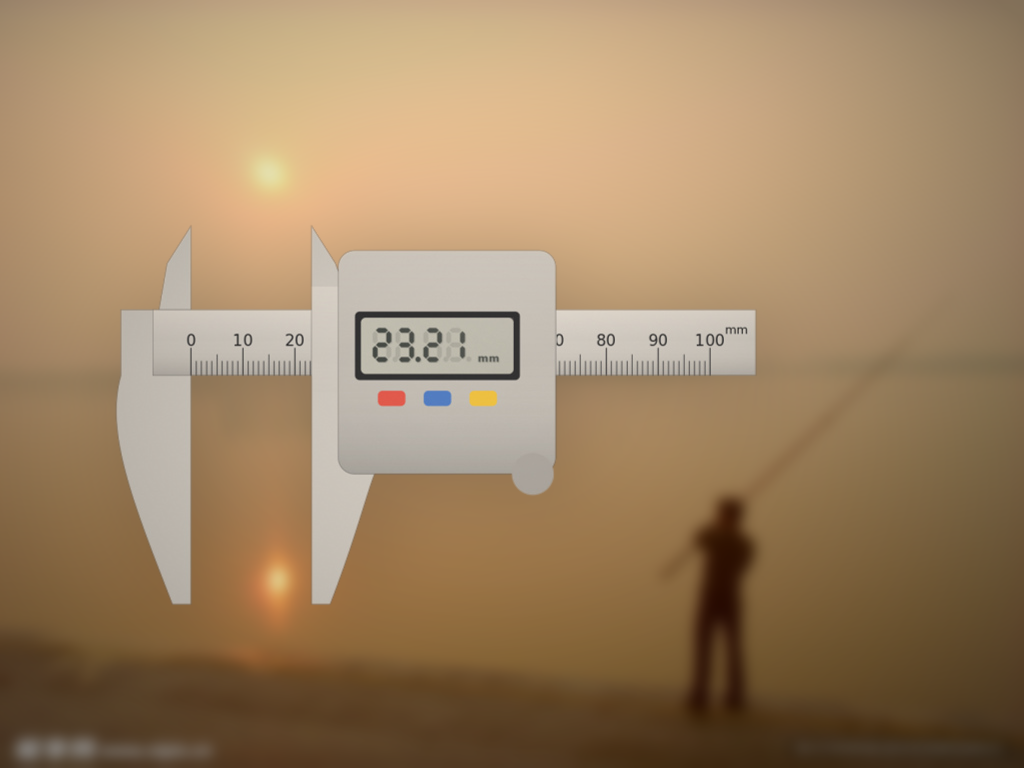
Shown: 23.21 mm
